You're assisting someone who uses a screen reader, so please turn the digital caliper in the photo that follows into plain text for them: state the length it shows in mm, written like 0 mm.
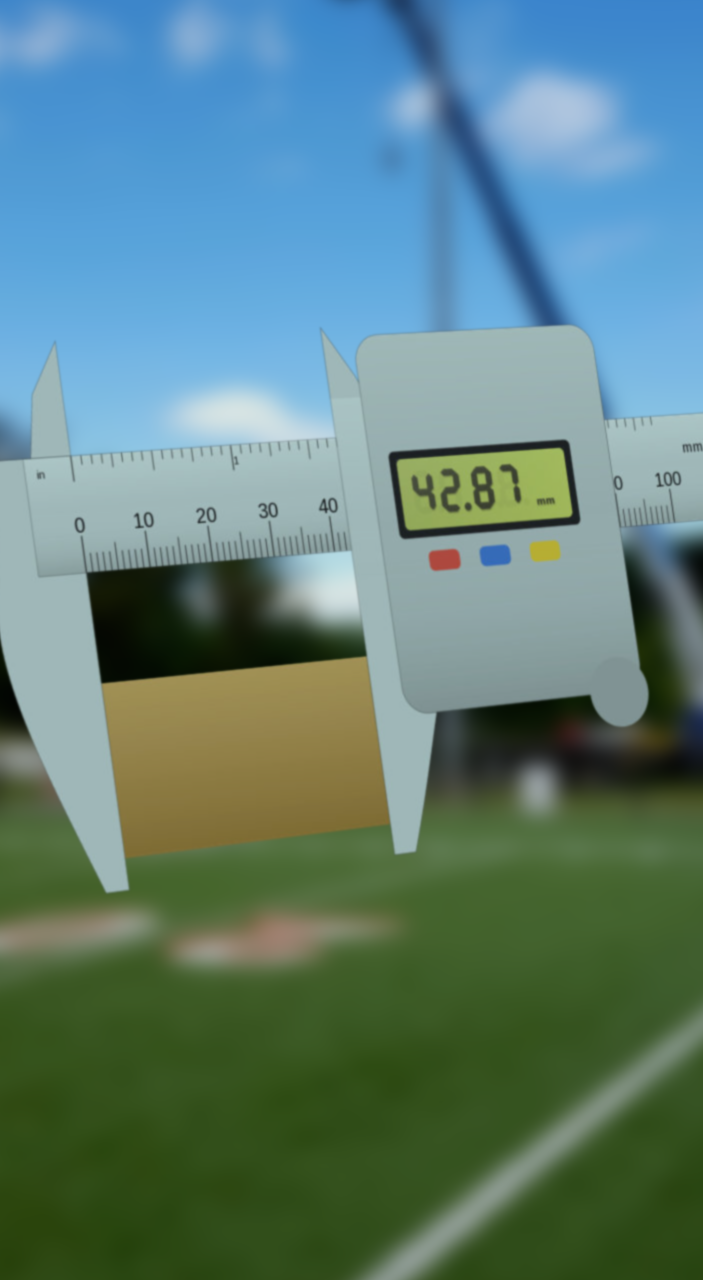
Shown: 42.87 mm
